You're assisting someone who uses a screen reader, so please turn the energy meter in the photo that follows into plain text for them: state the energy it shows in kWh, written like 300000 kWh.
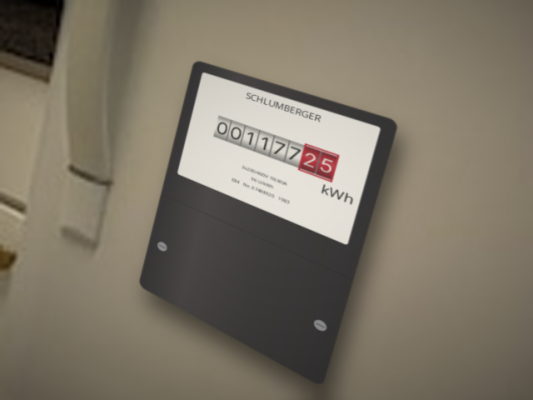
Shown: 1177.25 kWh
